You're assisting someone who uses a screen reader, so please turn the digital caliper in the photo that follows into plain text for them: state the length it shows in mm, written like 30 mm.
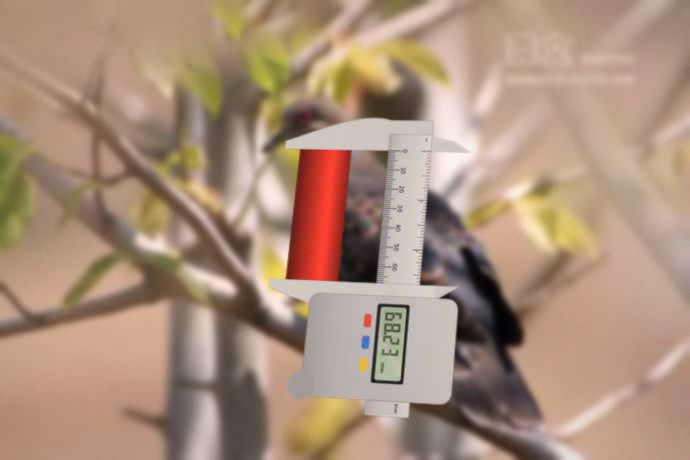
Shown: 68.23 mm
